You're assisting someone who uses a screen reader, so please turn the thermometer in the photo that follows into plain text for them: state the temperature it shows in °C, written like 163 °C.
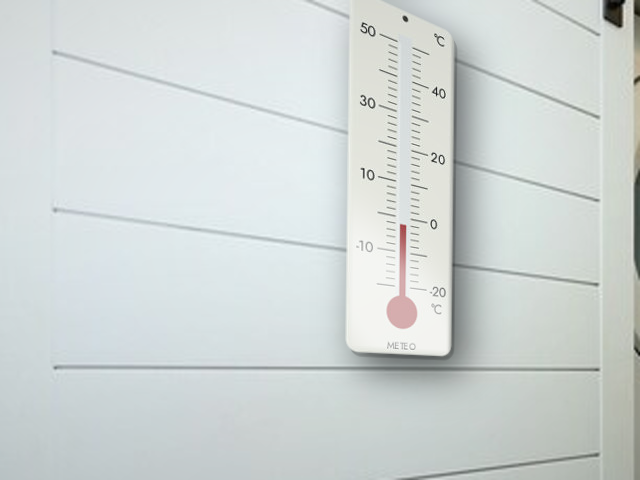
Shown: -2 °C
